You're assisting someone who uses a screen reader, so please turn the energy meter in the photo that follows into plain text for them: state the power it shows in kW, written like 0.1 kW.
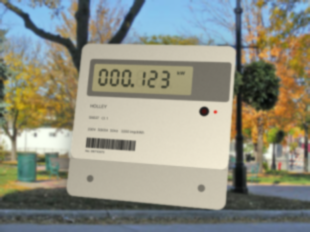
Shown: 0.123 kW
